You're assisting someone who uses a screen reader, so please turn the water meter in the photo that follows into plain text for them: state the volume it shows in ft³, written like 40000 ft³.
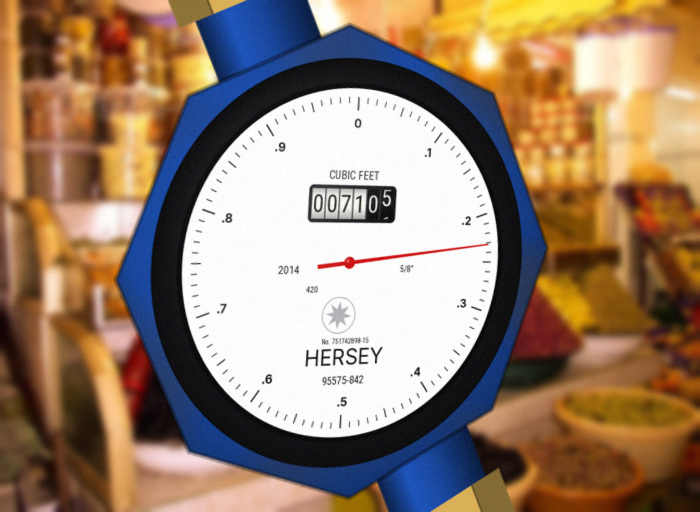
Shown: 7105.23 ft³
